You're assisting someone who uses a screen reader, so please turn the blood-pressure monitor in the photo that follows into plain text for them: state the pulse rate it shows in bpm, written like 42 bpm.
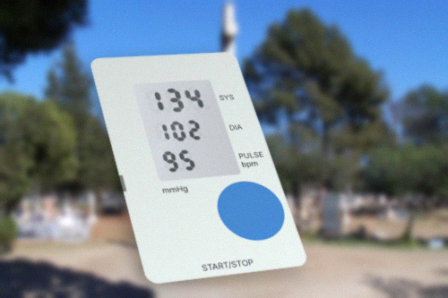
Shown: 95 bpm
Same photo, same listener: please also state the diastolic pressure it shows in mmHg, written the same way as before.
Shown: 102 mmHg
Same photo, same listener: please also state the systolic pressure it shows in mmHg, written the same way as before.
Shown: 134 mmHg
